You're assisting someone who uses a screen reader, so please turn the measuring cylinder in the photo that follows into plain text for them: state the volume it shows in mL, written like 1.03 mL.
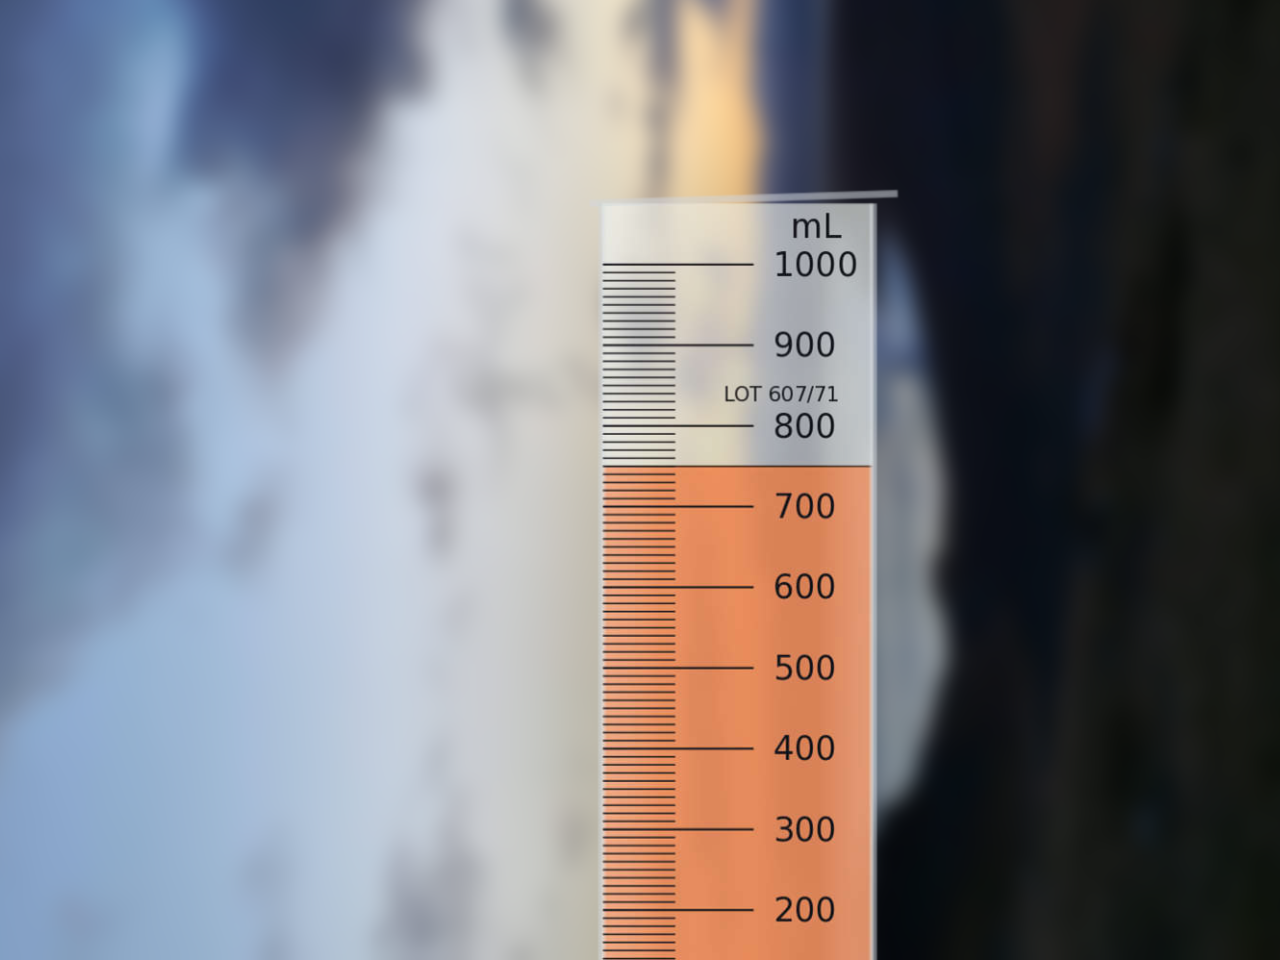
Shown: 750 mL
